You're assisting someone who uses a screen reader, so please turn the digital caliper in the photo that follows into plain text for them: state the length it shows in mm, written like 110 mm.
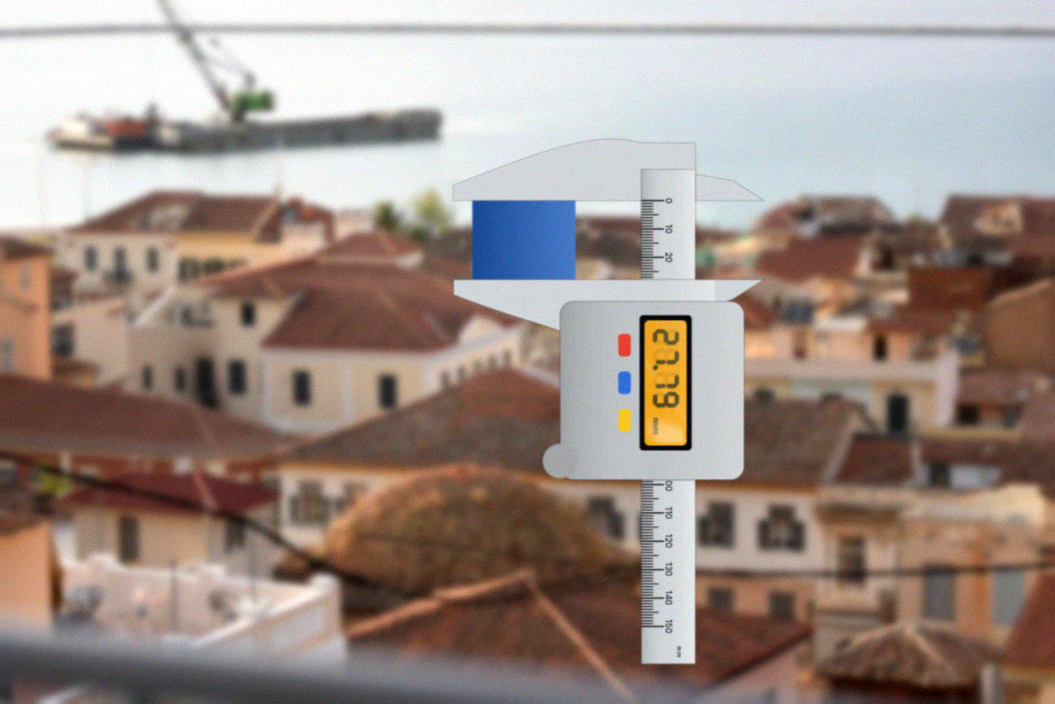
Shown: 27.79 mm
